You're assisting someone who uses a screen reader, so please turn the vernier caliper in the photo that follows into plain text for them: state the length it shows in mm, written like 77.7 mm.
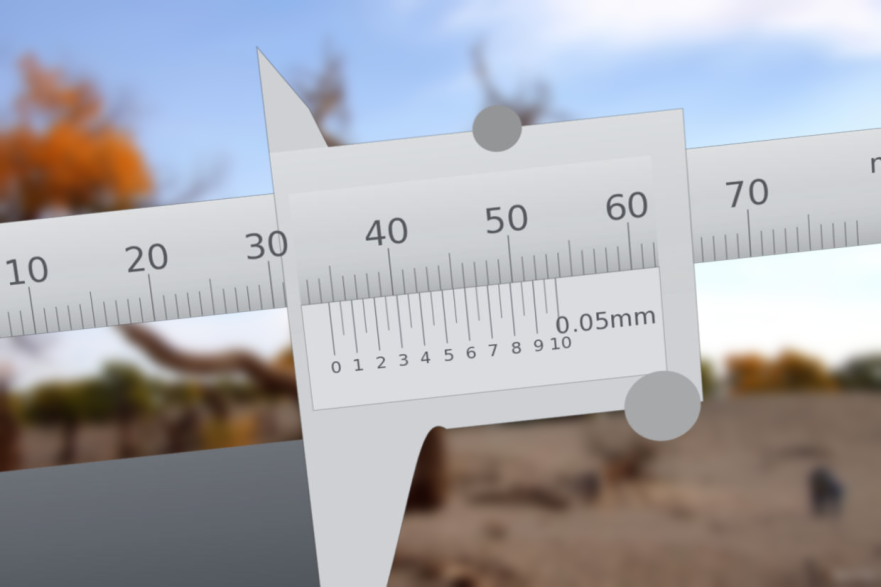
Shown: 34.6 mm
